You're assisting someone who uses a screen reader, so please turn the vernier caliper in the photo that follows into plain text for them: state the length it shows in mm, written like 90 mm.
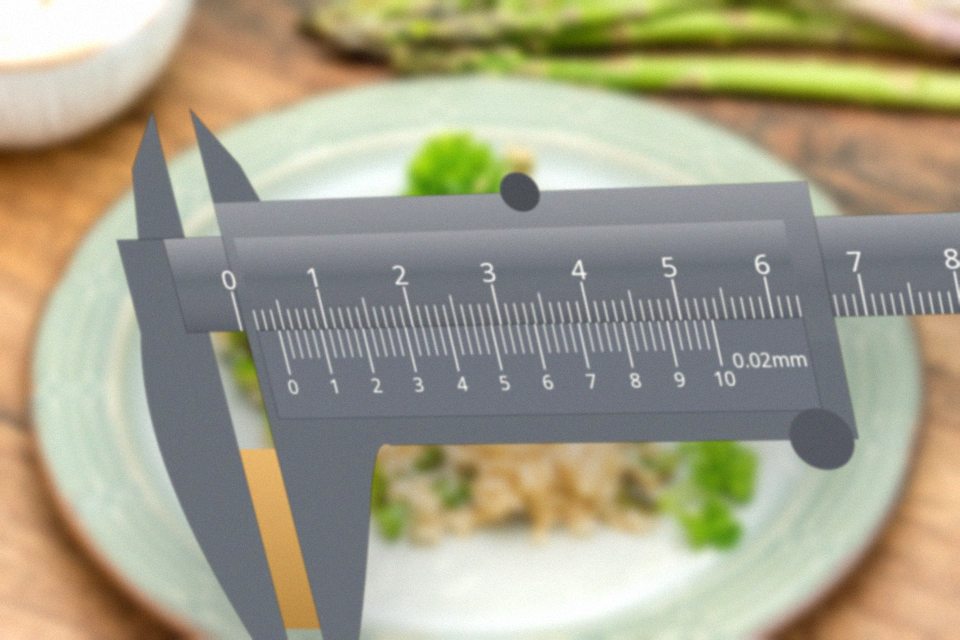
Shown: 4.4 mm
